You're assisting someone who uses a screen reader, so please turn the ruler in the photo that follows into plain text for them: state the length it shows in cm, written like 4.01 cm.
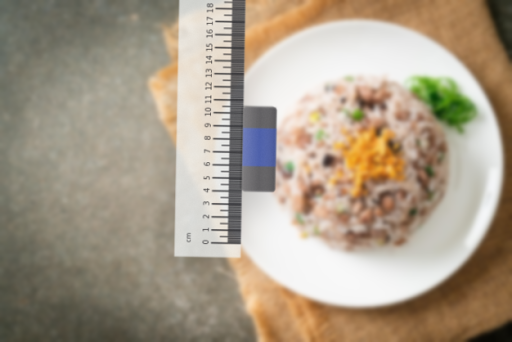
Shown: 6.5 cm
